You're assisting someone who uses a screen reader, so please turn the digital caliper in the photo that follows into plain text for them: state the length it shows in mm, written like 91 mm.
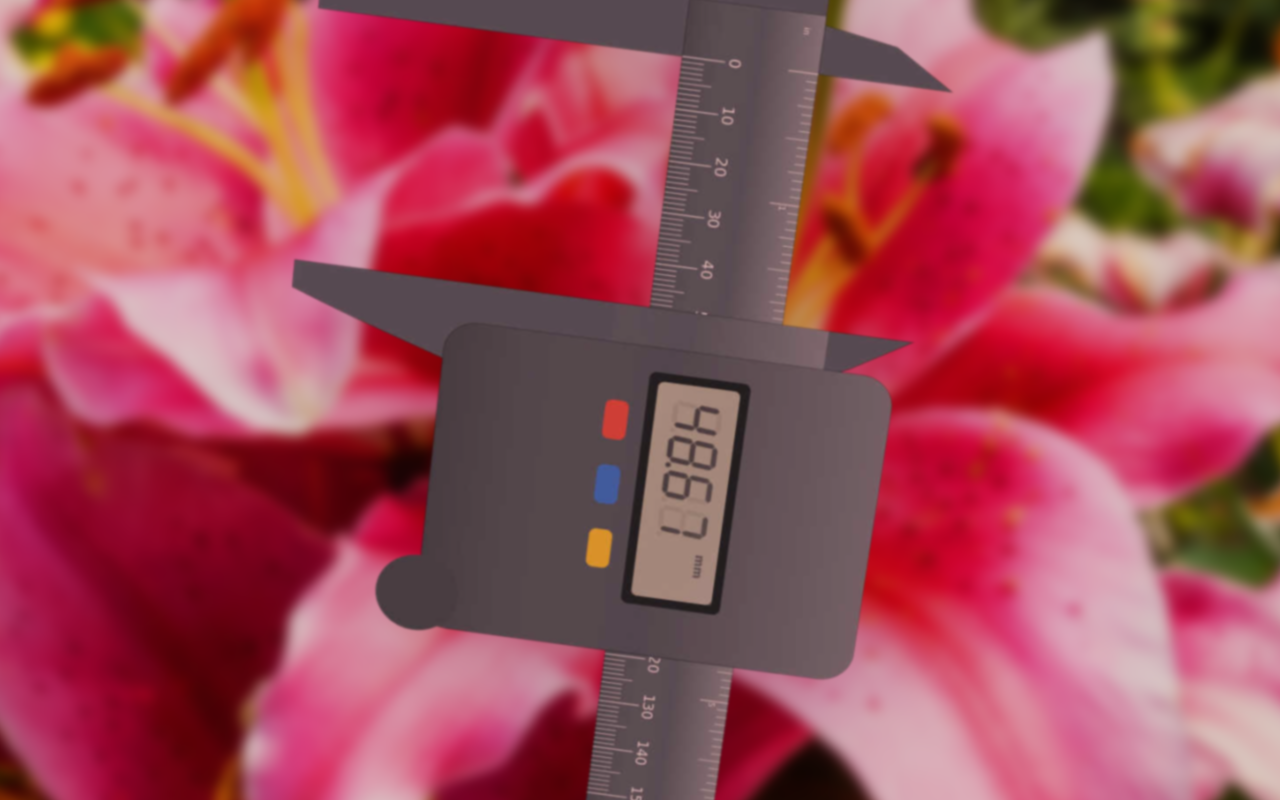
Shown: 48.67 mm
